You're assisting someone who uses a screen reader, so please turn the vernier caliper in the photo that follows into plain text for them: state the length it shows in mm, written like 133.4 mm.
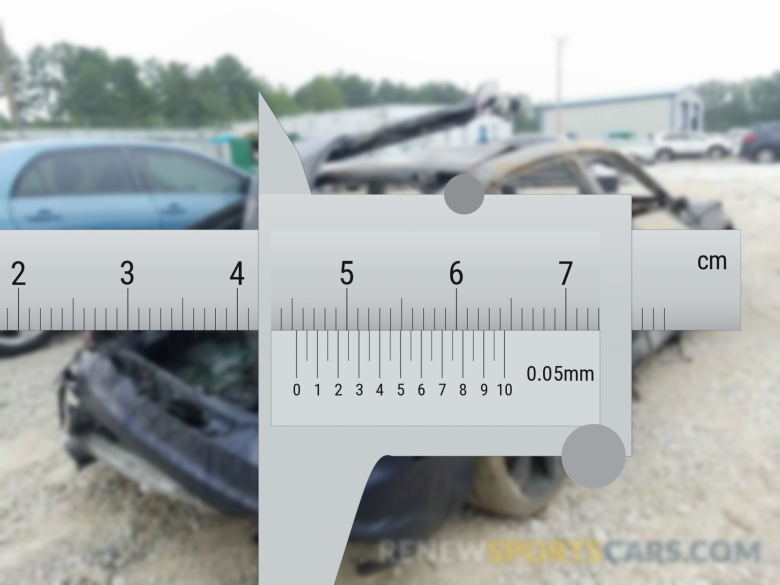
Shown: 45.4 mm
